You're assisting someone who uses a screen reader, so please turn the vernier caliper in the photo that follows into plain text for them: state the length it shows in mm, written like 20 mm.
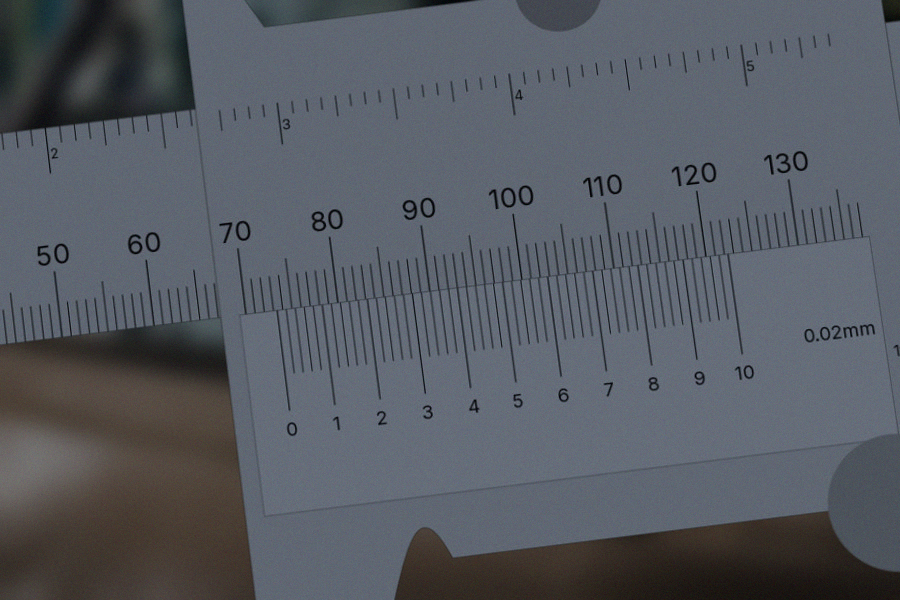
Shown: 73.4 mm
